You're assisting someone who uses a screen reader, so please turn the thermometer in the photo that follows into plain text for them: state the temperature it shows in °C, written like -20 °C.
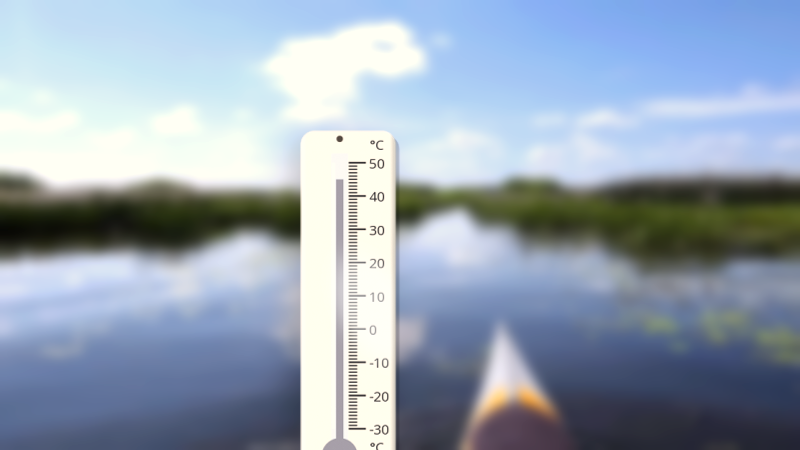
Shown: 45 °C
